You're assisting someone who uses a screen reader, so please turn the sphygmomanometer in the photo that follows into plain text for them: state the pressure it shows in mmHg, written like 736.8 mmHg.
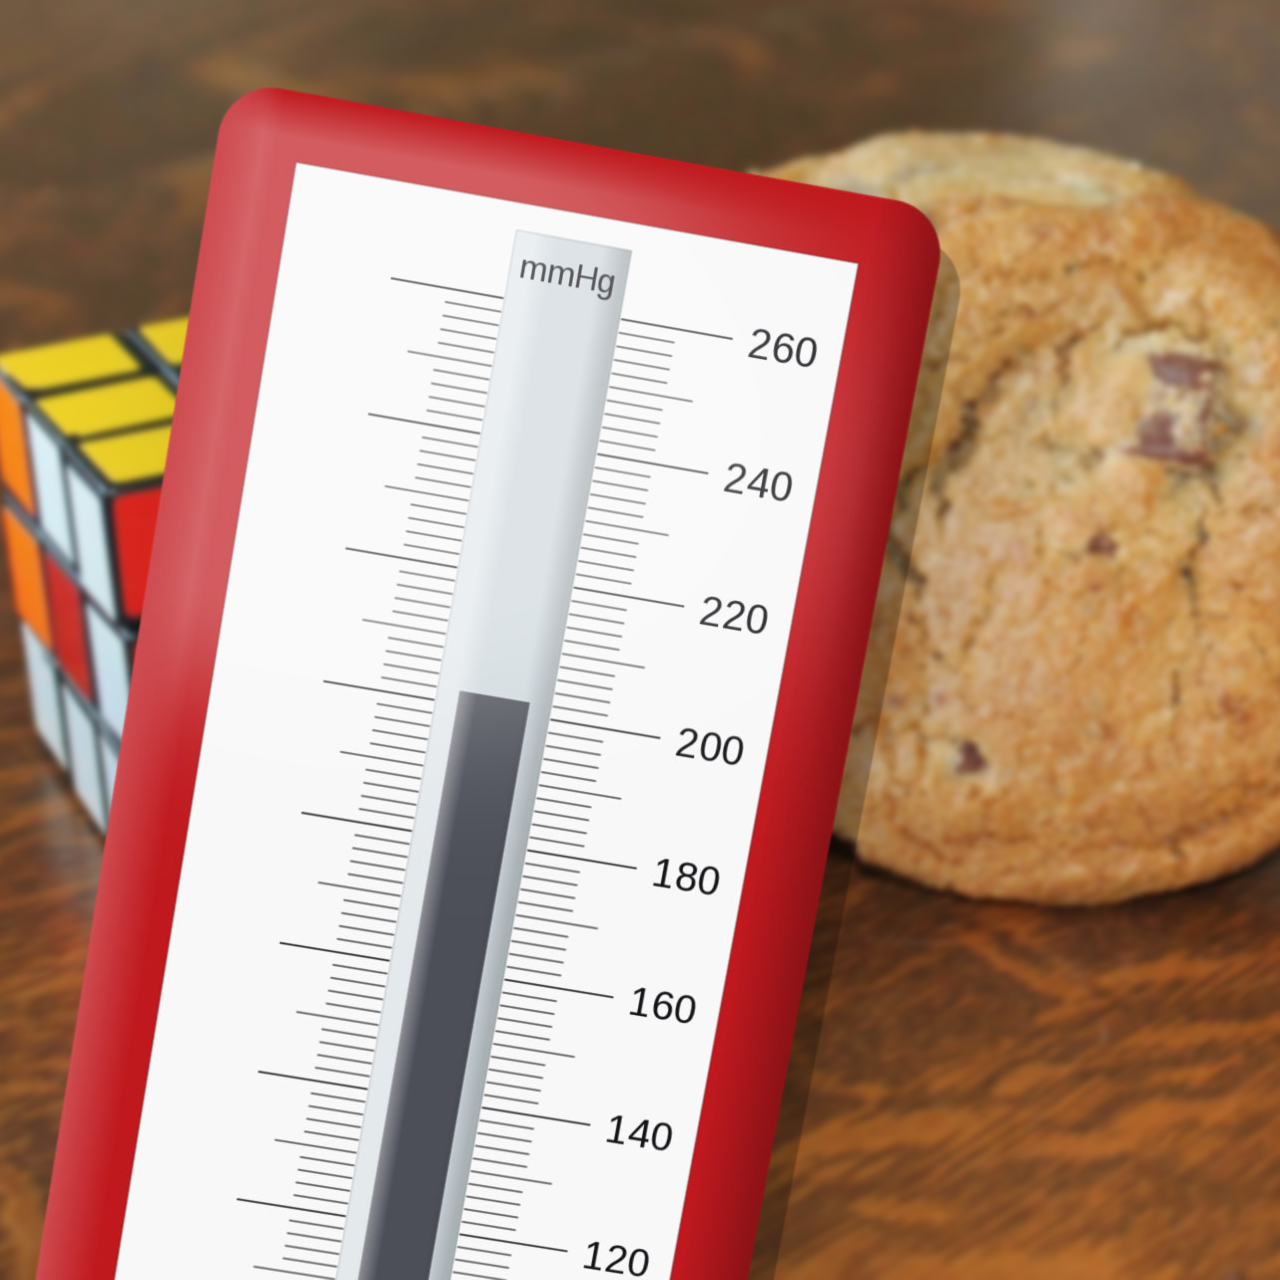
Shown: 202 mmHg
